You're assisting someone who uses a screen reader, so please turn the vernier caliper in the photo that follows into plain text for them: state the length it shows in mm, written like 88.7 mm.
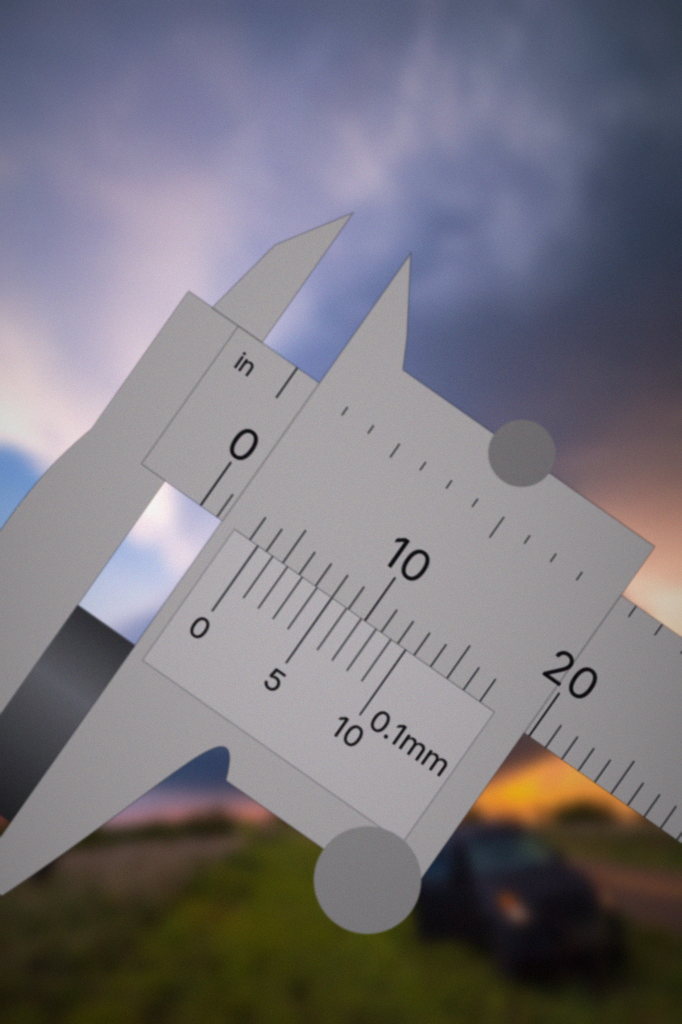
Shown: 3.5 mm
